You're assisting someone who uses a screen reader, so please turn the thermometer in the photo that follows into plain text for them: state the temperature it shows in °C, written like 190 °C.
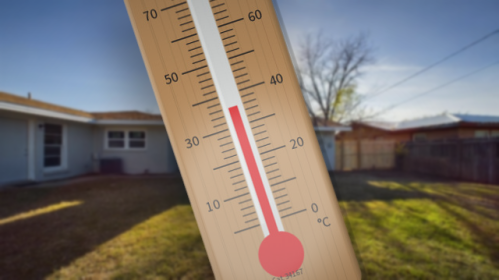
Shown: 36 °C
